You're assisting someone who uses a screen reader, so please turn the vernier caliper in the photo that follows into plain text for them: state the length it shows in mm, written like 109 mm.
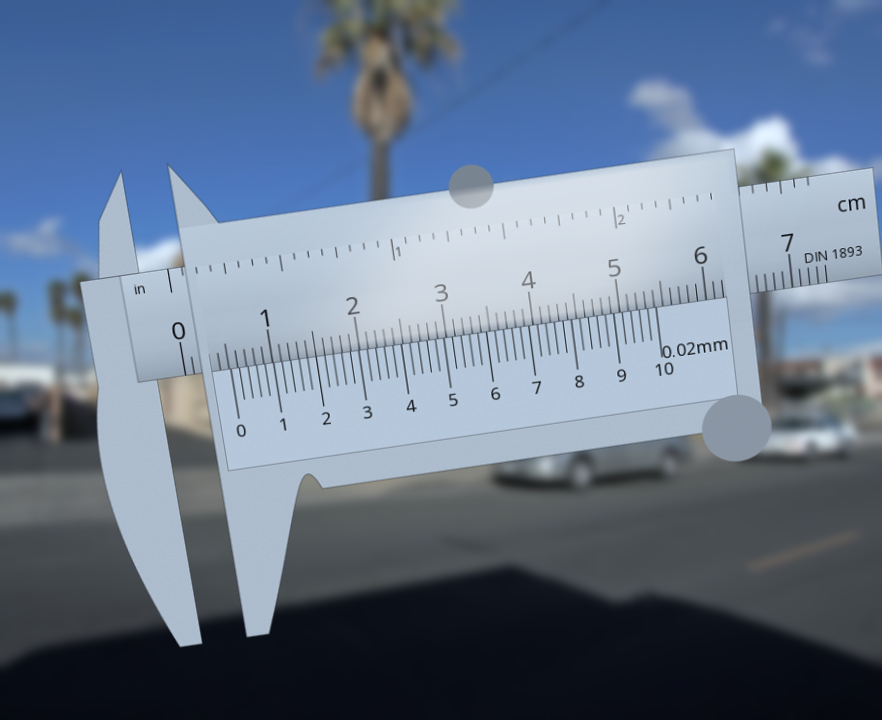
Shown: 5.2 mm
